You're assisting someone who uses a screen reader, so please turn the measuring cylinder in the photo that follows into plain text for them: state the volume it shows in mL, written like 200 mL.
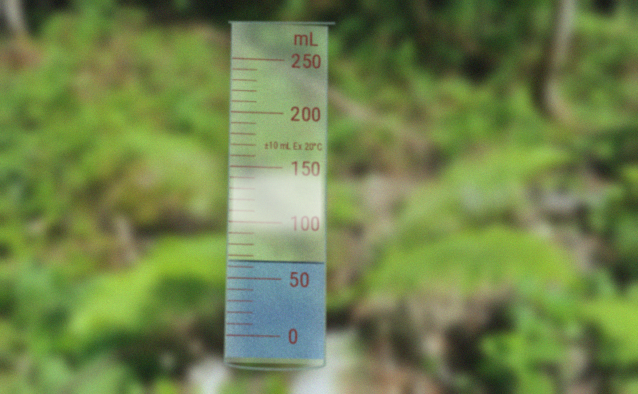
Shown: 65 mL
